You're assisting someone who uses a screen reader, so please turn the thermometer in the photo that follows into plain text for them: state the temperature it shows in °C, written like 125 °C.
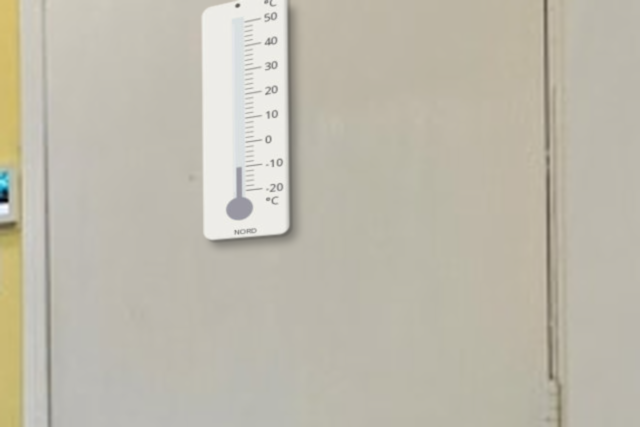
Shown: -10 °C
